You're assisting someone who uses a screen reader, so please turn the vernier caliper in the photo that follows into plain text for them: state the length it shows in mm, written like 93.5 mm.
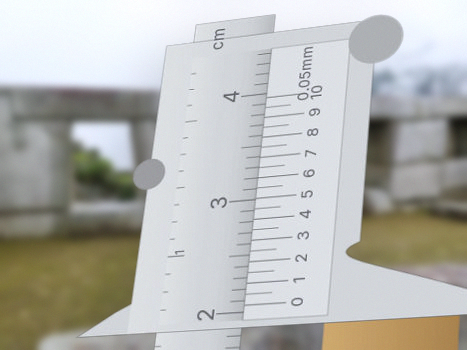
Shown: 20.6 mm
